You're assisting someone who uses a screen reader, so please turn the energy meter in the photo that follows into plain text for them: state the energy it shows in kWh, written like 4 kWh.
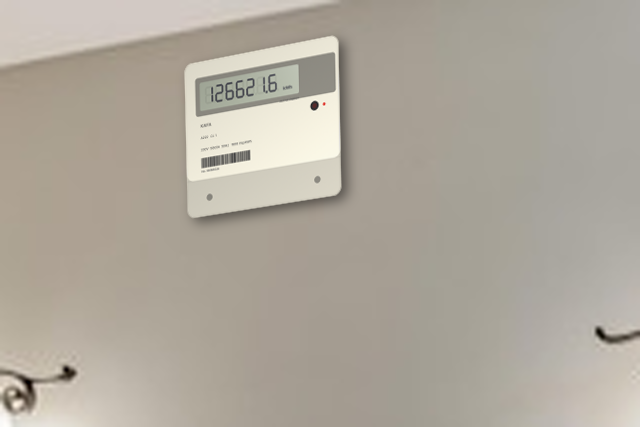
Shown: 126621.6 kWh
